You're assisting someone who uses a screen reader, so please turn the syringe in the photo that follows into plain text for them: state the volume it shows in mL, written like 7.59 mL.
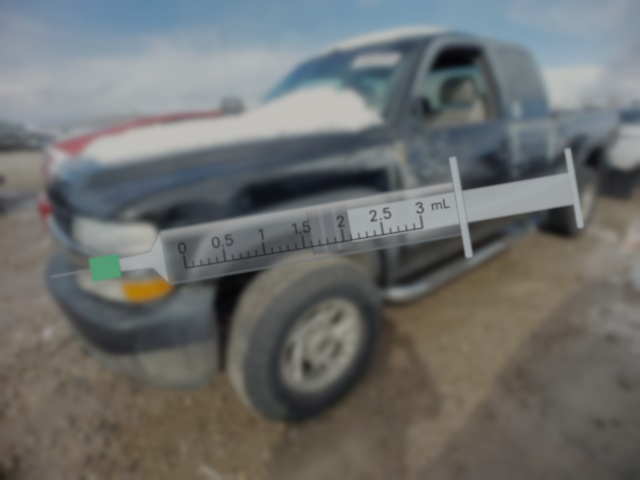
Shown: 1.6 mL
